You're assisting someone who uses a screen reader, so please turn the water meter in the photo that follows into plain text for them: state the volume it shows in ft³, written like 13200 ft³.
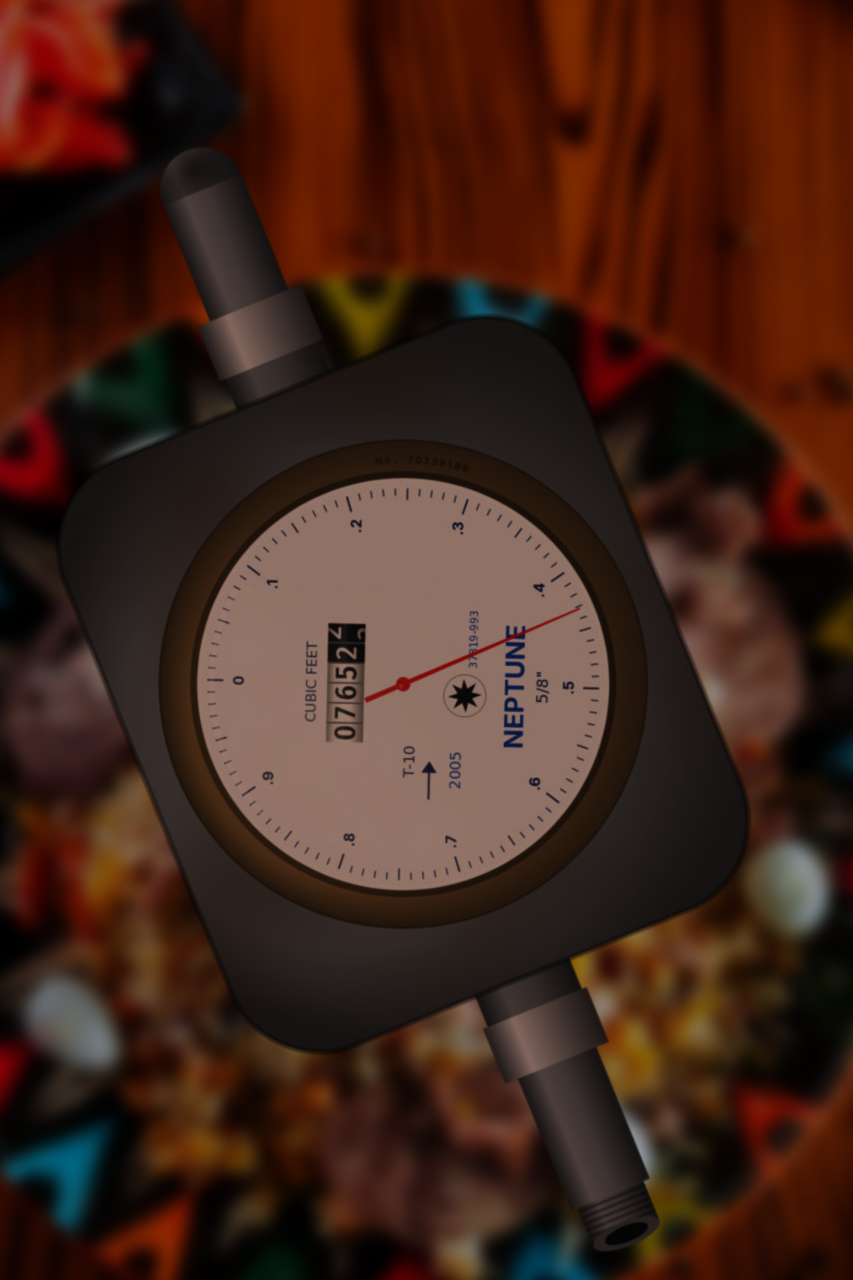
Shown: 76522.43 ft³
